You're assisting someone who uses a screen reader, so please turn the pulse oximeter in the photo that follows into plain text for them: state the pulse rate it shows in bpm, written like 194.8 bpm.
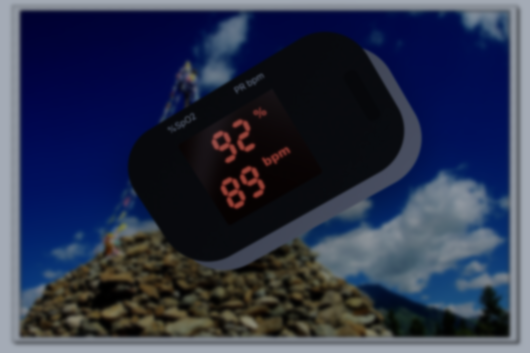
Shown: 89 bpm
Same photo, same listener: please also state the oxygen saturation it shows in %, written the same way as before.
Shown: 92 %
